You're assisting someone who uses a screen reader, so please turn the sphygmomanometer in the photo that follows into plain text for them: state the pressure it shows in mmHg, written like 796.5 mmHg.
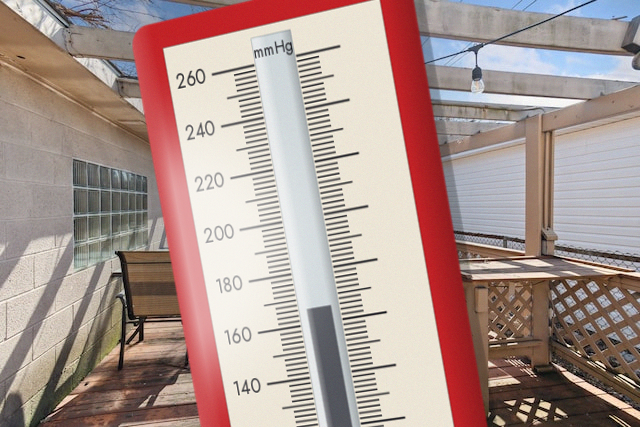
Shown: 166 mmHg
